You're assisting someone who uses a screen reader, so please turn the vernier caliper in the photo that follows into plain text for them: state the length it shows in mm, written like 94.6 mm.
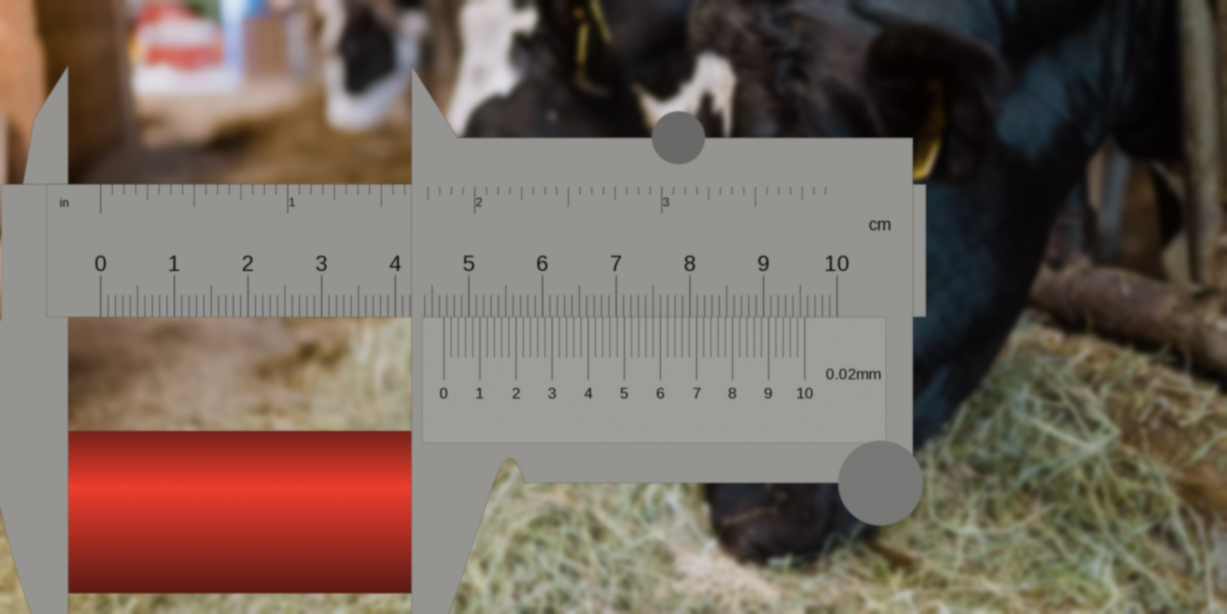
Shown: 46.6 mm
